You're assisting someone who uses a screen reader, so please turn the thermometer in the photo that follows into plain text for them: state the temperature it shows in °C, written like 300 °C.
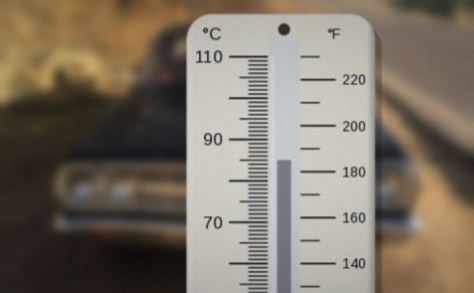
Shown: 85 °C
